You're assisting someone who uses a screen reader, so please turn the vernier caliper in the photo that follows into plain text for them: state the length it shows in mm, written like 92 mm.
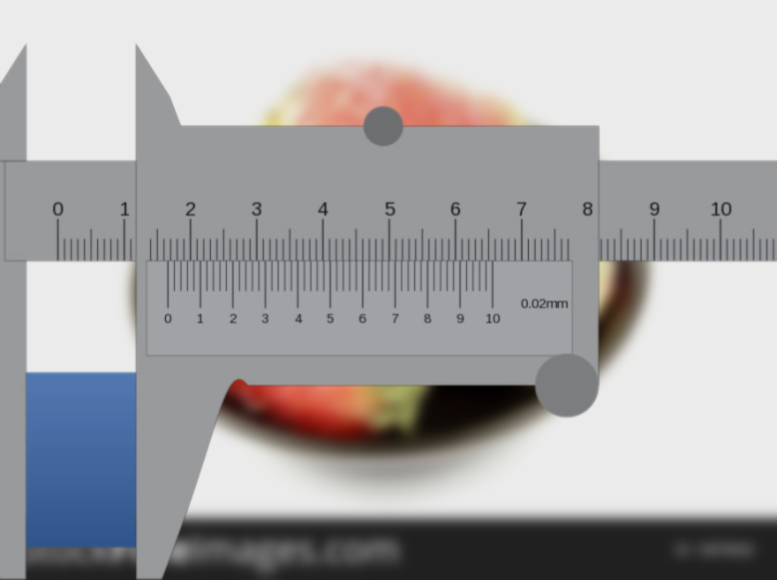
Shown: 16.6 mm
